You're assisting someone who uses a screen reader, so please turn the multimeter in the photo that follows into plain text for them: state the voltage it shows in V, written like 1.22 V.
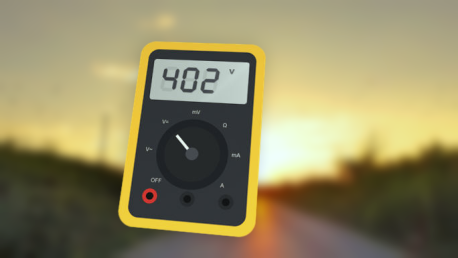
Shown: 402 V
